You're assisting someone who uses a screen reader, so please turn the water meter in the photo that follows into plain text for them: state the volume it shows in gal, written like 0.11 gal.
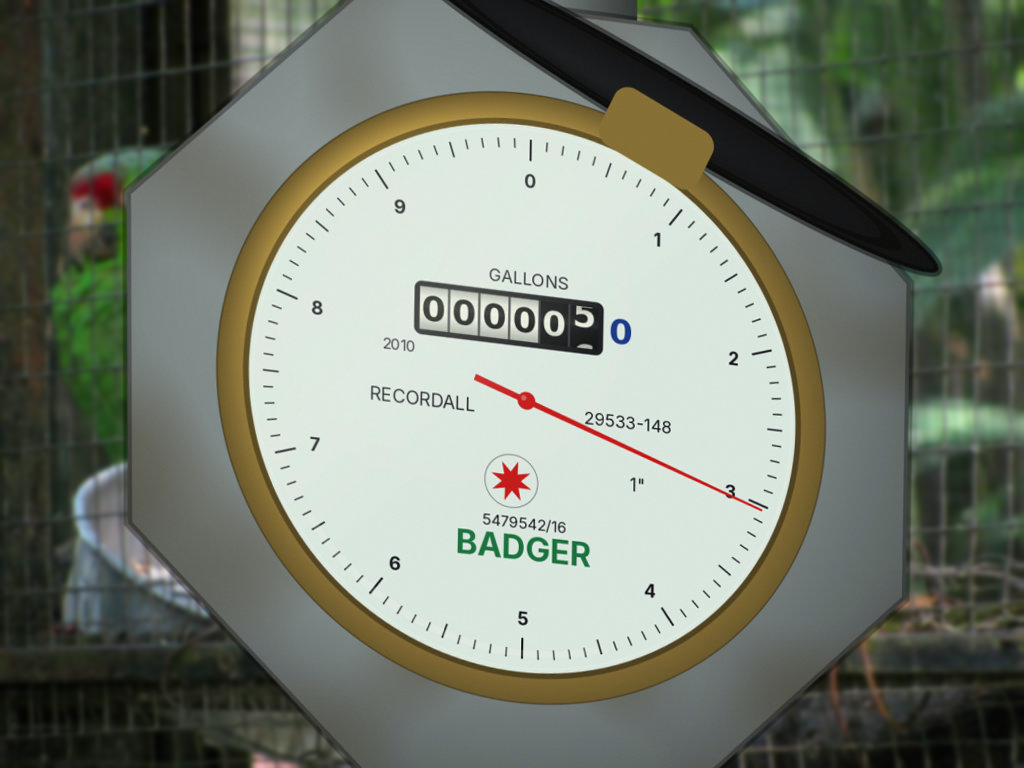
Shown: 53.0 gal
